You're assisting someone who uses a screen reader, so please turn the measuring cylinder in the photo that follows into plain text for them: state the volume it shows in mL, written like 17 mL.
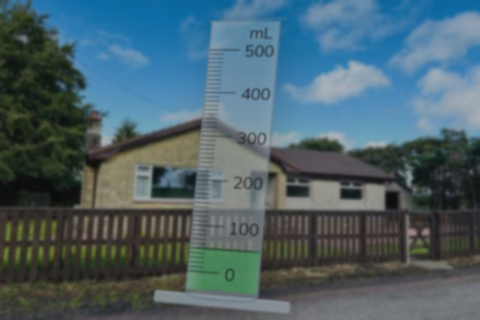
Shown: 50 mL
